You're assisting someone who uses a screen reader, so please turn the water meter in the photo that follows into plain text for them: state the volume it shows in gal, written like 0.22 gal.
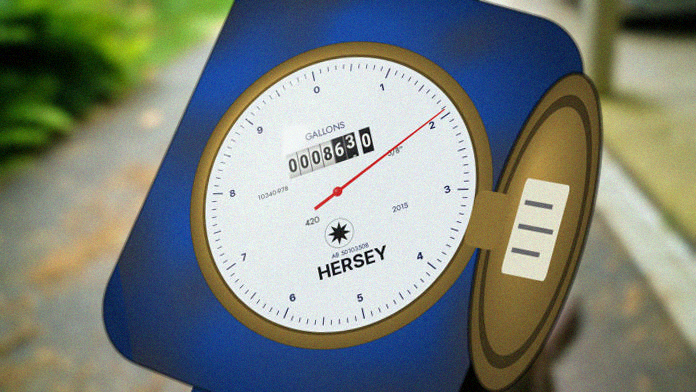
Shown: 8631.9 gal
